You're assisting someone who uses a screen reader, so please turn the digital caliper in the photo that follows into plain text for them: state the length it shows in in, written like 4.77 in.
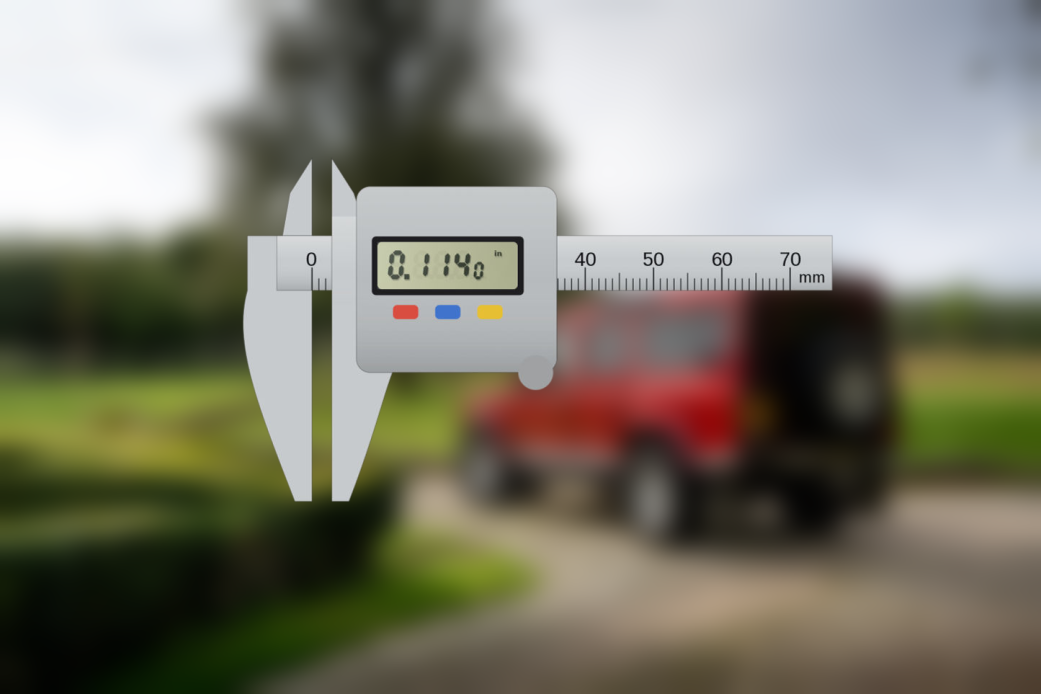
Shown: 0.1140 in
